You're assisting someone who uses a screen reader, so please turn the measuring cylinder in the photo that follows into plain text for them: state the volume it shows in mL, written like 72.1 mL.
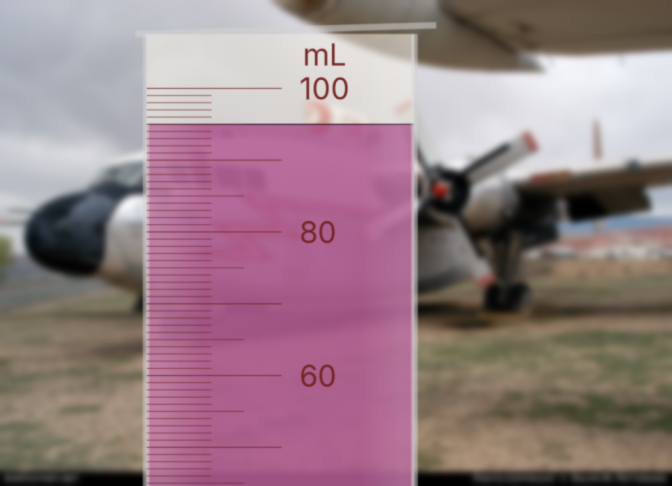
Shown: 95 mL
